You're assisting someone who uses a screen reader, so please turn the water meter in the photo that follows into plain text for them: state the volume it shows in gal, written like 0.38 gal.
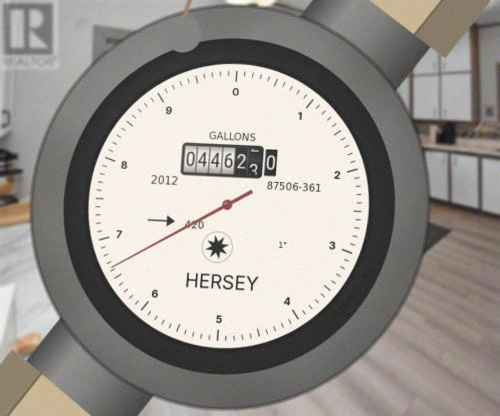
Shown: 446226.6 gal
